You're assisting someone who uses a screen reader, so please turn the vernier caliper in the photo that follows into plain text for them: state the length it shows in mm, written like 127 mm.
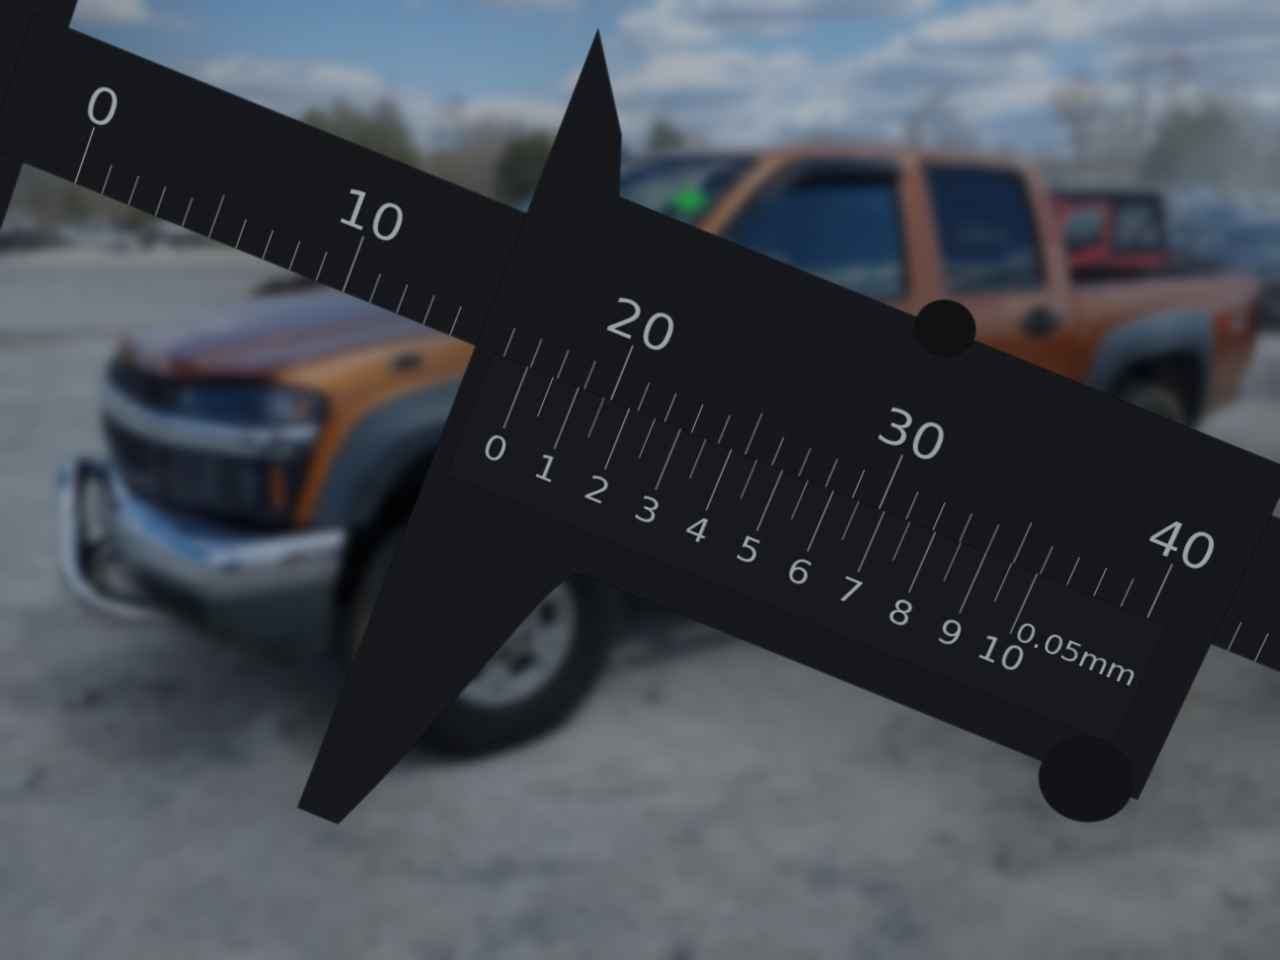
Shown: 16.90 mm
